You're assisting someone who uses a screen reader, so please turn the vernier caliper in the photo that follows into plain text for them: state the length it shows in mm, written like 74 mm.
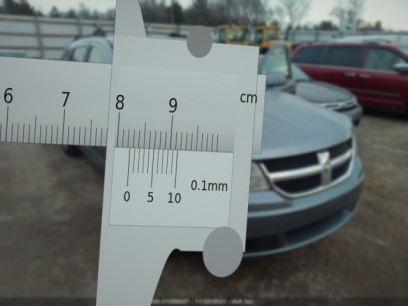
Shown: 82.4 mm
